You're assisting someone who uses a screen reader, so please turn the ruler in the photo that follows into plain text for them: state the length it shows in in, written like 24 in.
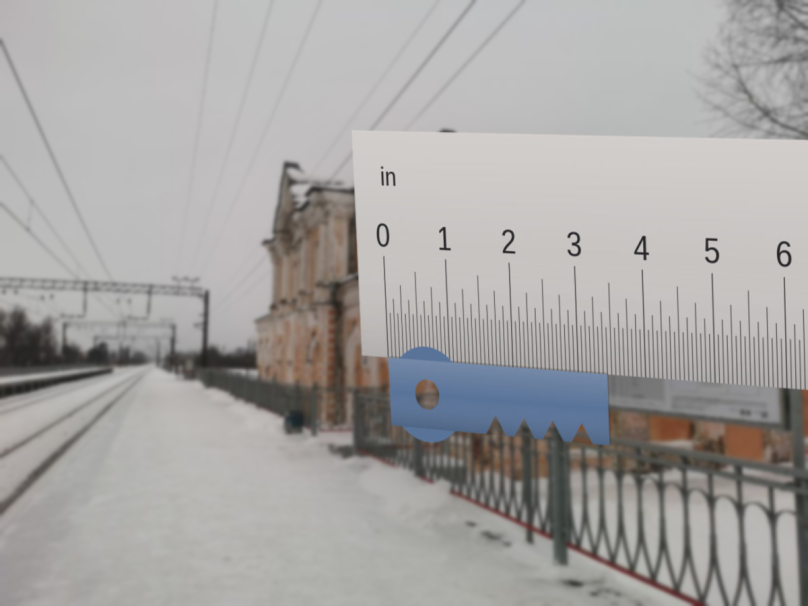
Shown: 3.4375 in
